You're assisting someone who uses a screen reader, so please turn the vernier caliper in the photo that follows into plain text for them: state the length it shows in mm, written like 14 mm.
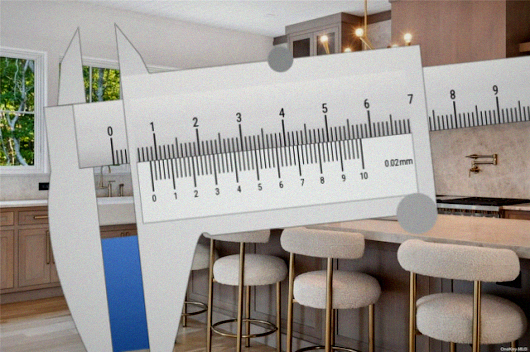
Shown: 8.5 mm
